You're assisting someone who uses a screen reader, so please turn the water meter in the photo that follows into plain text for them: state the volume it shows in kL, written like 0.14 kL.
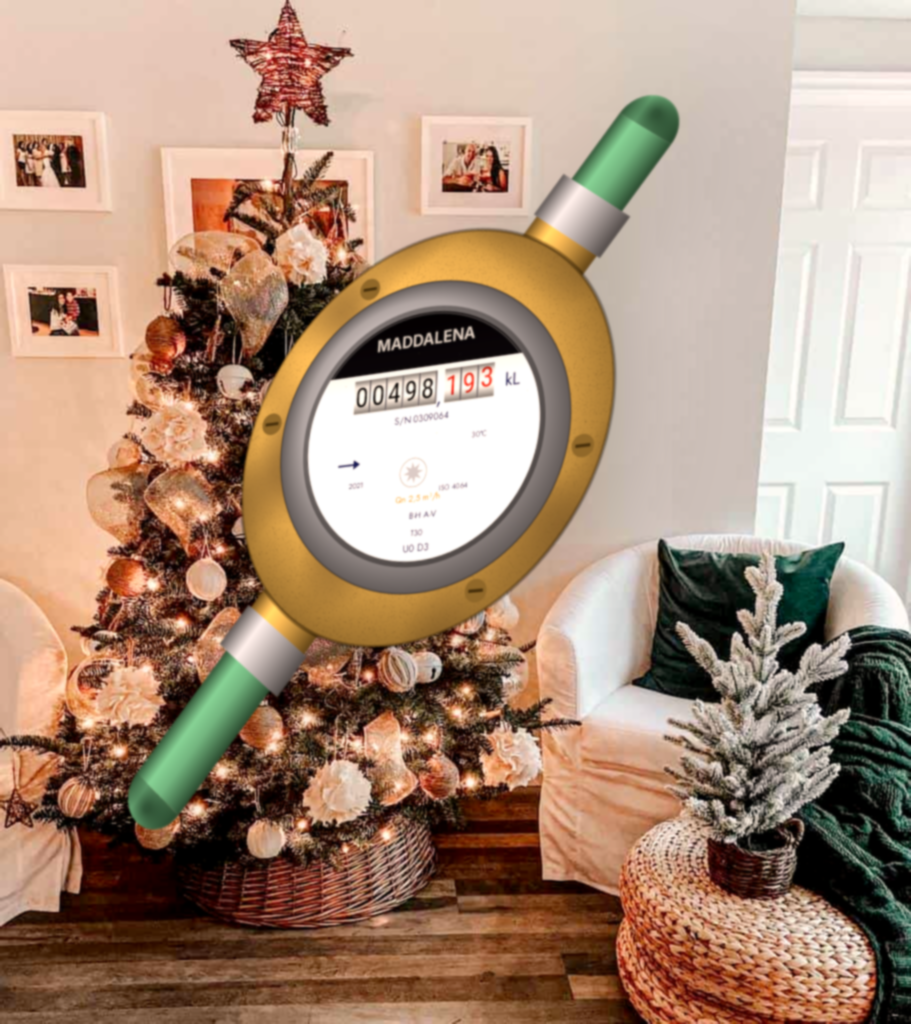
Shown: 498.193 kL
